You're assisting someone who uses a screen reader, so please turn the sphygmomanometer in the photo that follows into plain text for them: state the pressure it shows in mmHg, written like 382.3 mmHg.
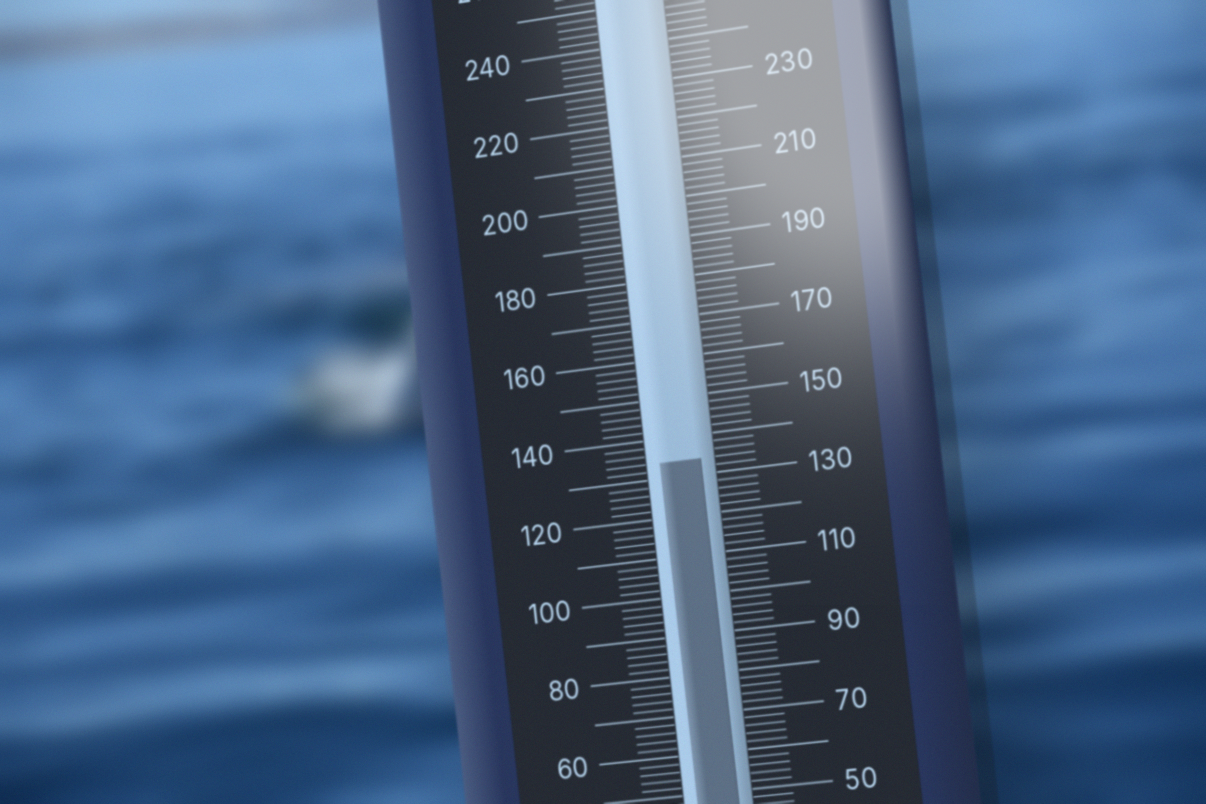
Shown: 134 mmHg
